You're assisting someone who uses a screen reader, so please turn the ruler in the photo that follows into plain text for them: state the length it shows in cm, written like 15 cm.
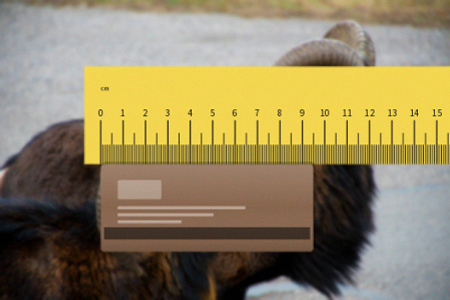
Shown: 9.5 cm
